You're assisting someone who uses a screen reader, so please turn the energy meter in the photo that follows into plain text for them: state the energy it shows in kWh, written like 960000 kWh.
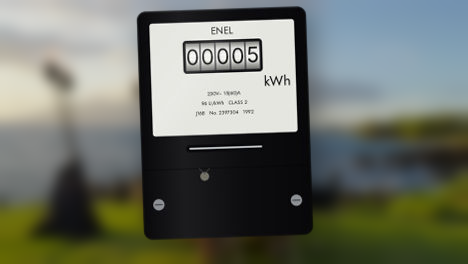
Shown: 5 kWh
